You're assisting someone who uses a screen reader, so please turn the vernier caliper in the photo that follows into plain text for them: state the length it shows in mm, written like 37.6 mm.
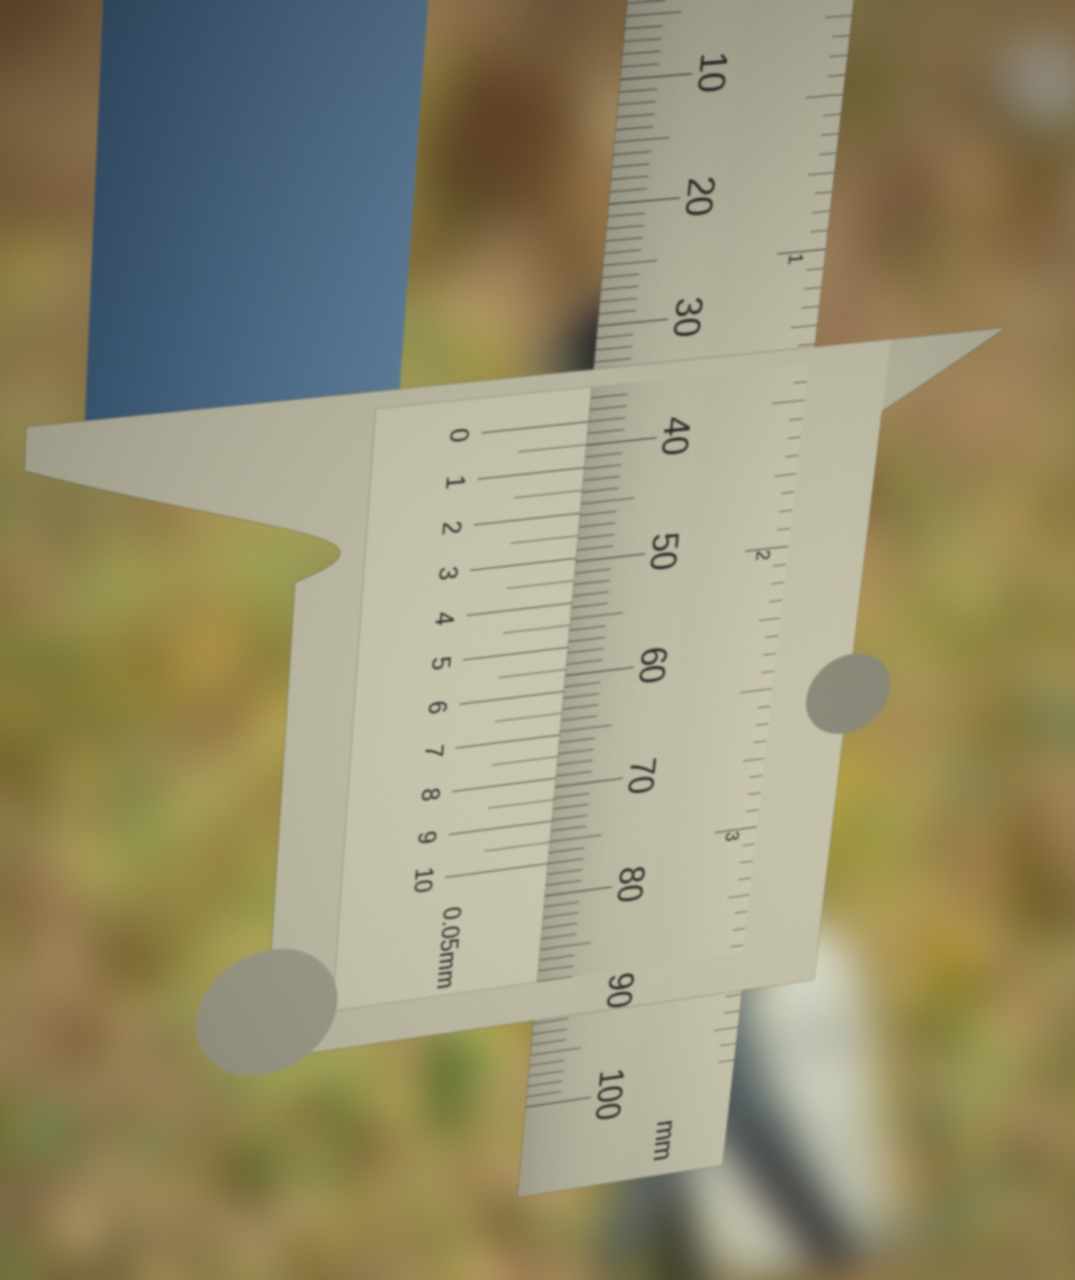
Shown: 38.0 mm
